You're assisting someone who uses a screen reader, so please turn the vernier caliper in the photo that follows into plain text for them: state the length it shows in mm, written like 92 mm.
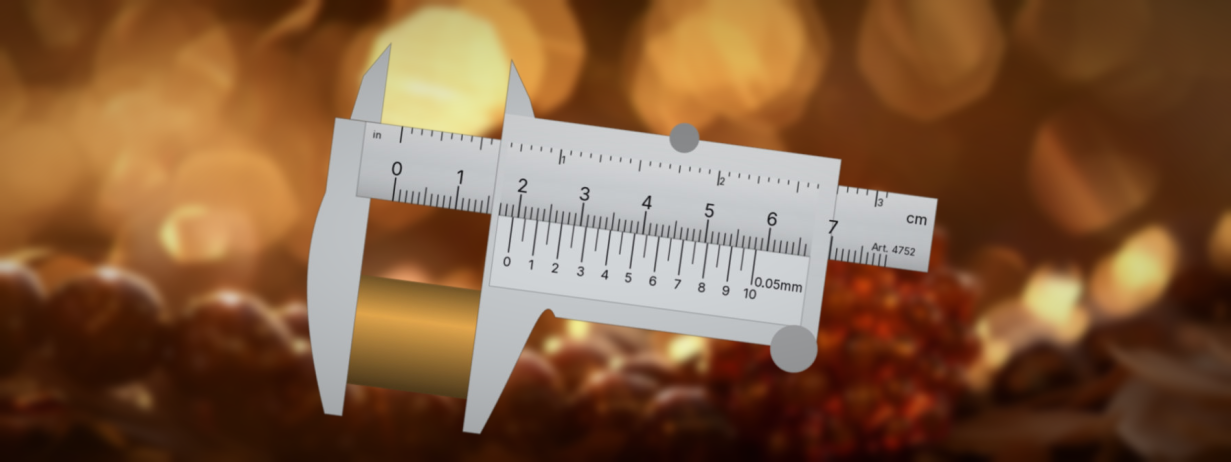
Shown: 19.2 mm
